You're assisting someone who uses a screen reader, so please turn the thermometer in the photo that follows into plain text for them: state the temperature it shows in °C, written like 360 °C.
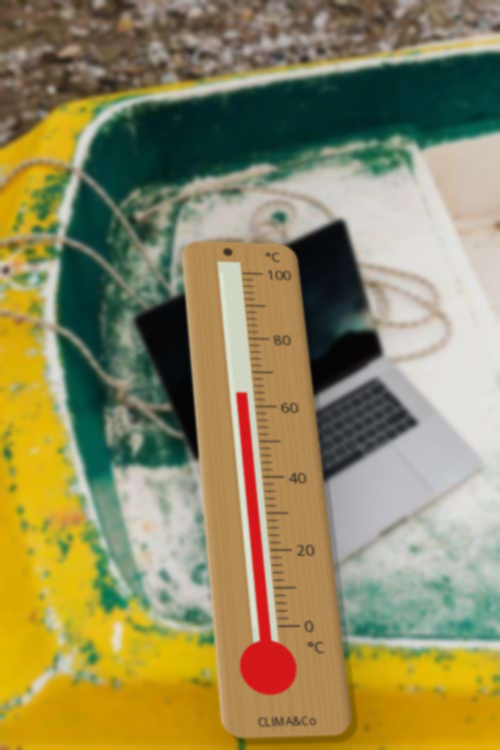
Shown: 64 °C
